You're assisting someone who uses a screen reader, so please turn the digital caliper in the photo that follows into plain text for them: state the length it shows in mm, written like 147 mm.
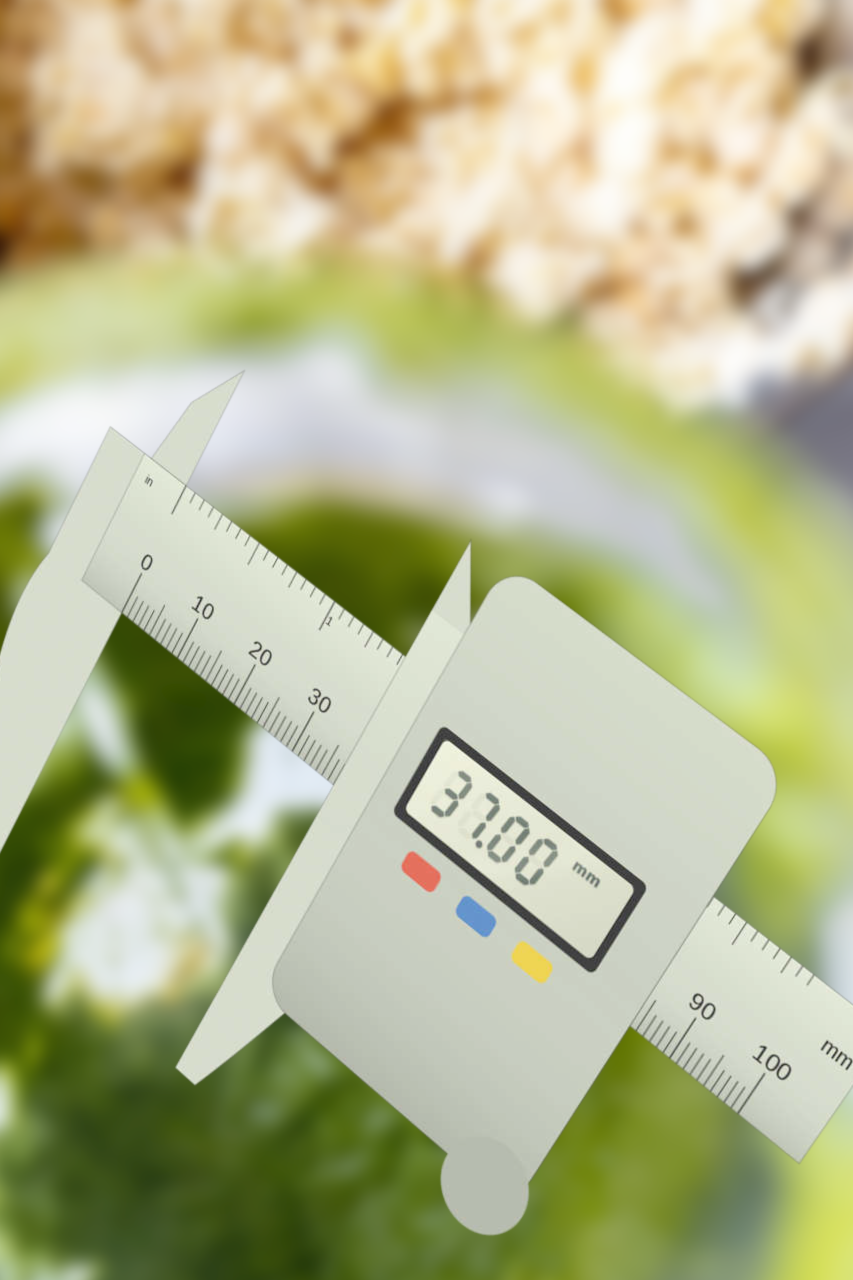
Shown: 37.00 mm
